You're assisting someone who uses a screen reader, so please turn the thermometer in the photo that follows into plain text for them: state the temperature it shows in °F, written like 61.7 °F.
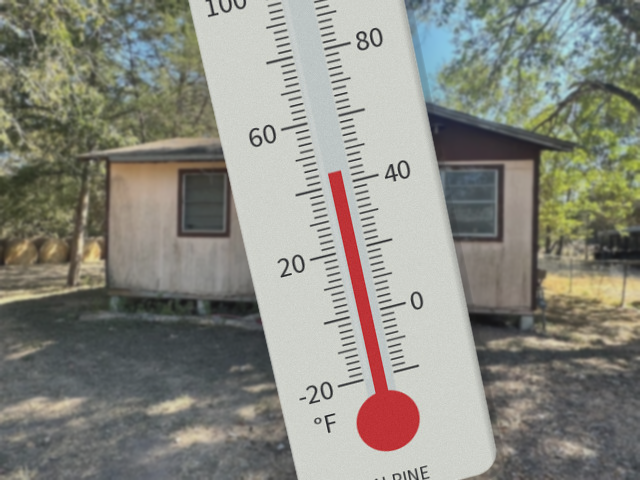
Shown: 44 °F
